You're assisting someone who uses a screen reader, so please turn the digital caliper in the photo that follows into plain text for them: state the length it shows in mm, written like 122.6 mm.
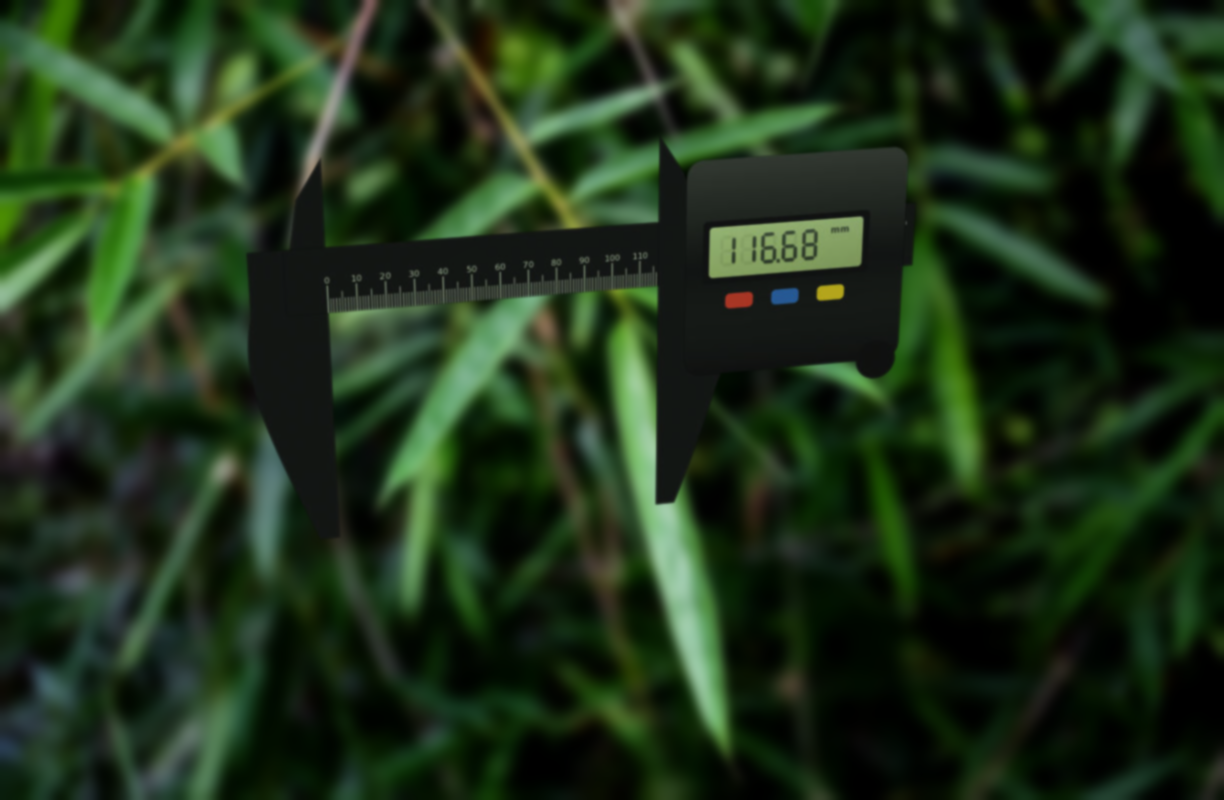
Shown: 116.68 mm
